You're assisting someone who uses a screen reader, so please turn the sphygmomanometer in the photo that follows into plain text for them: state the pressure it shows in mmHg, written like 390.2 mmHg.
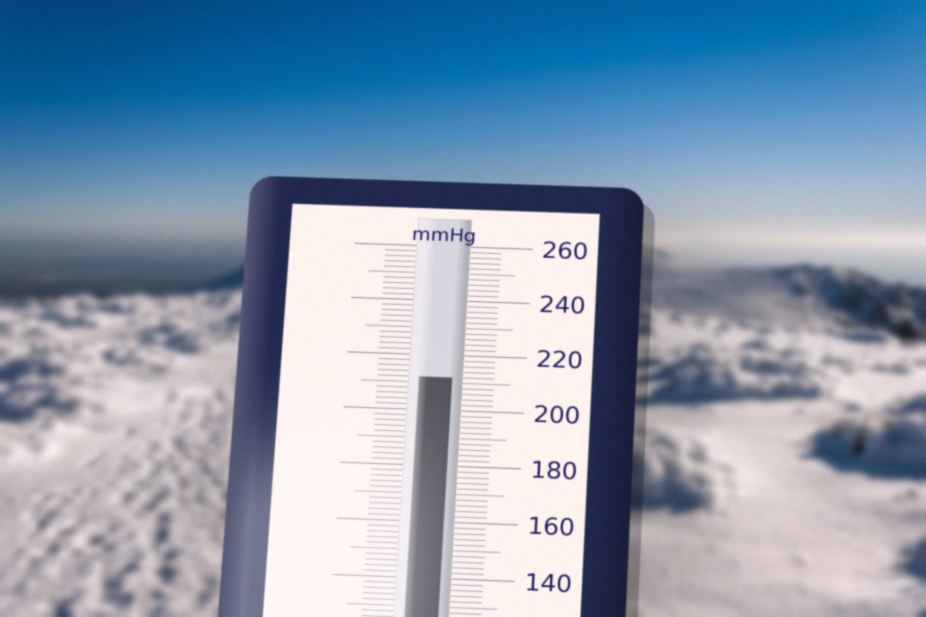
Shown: 212 mmHg
